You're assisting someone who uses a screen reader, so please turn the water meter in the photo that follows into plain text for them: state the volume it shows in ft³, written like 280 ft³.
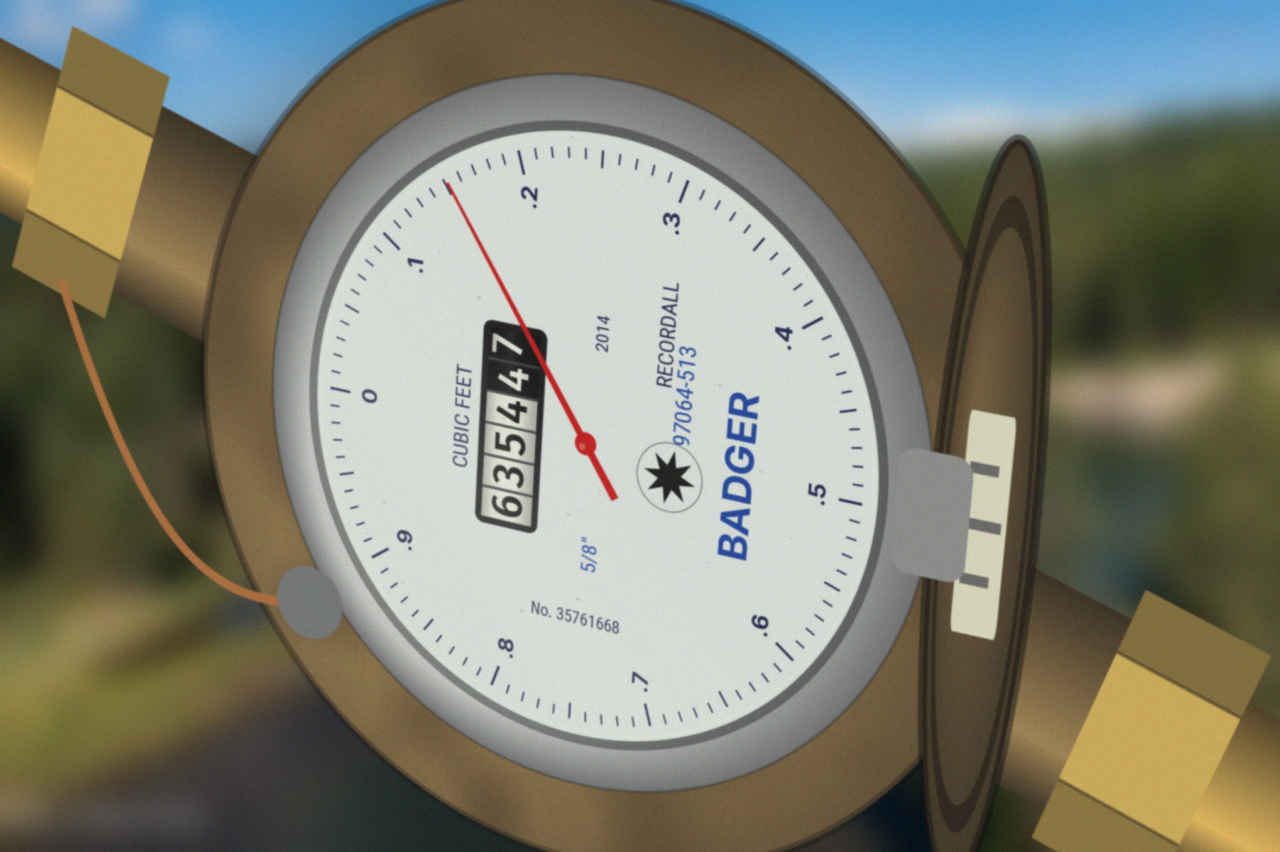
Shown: 635447.15 ft³
